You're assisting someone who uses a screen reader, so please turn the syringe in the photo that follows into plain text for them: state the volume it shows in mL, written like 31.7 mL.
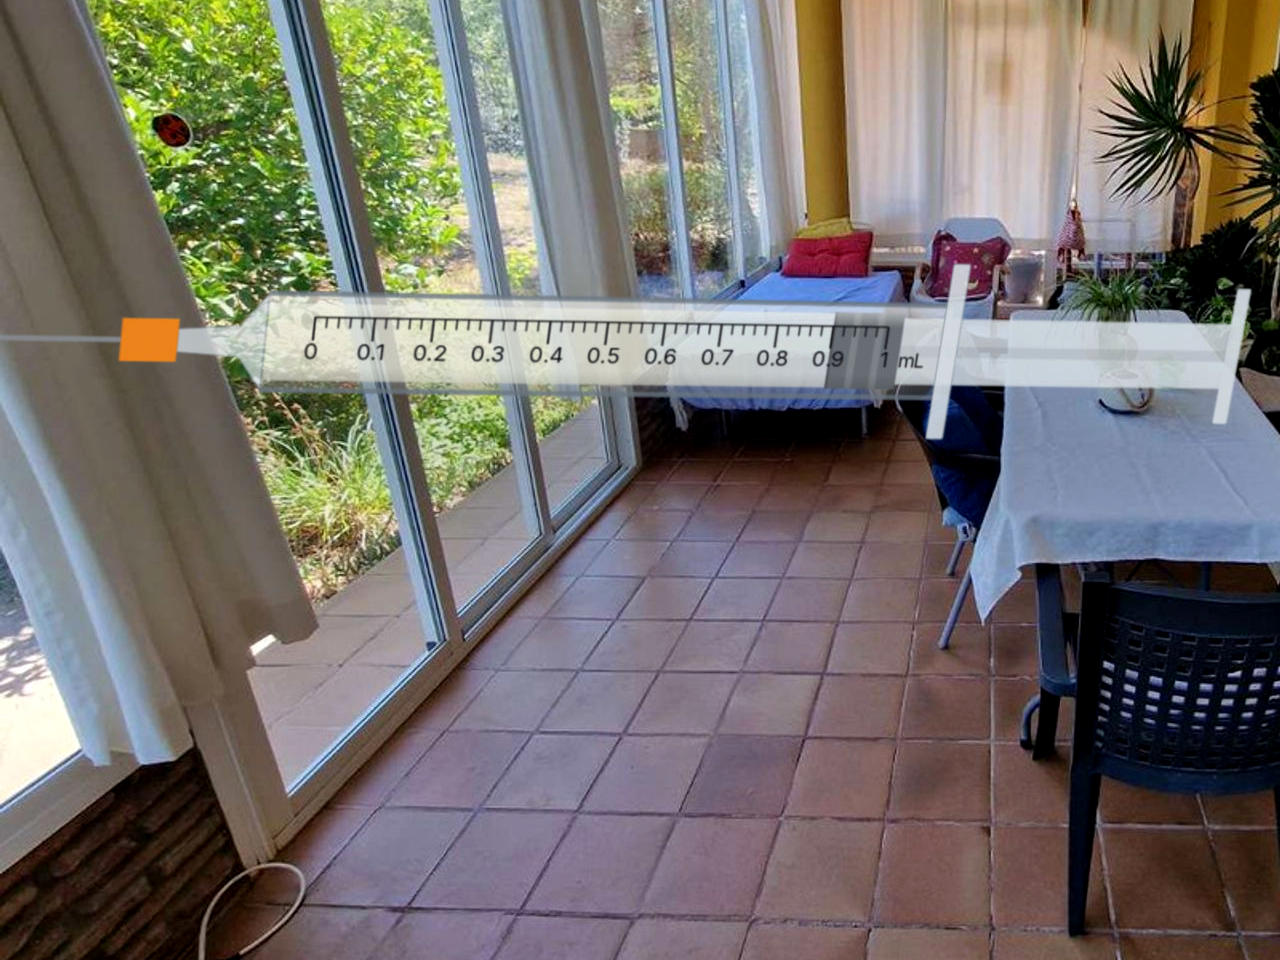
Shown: 0.9 mL
